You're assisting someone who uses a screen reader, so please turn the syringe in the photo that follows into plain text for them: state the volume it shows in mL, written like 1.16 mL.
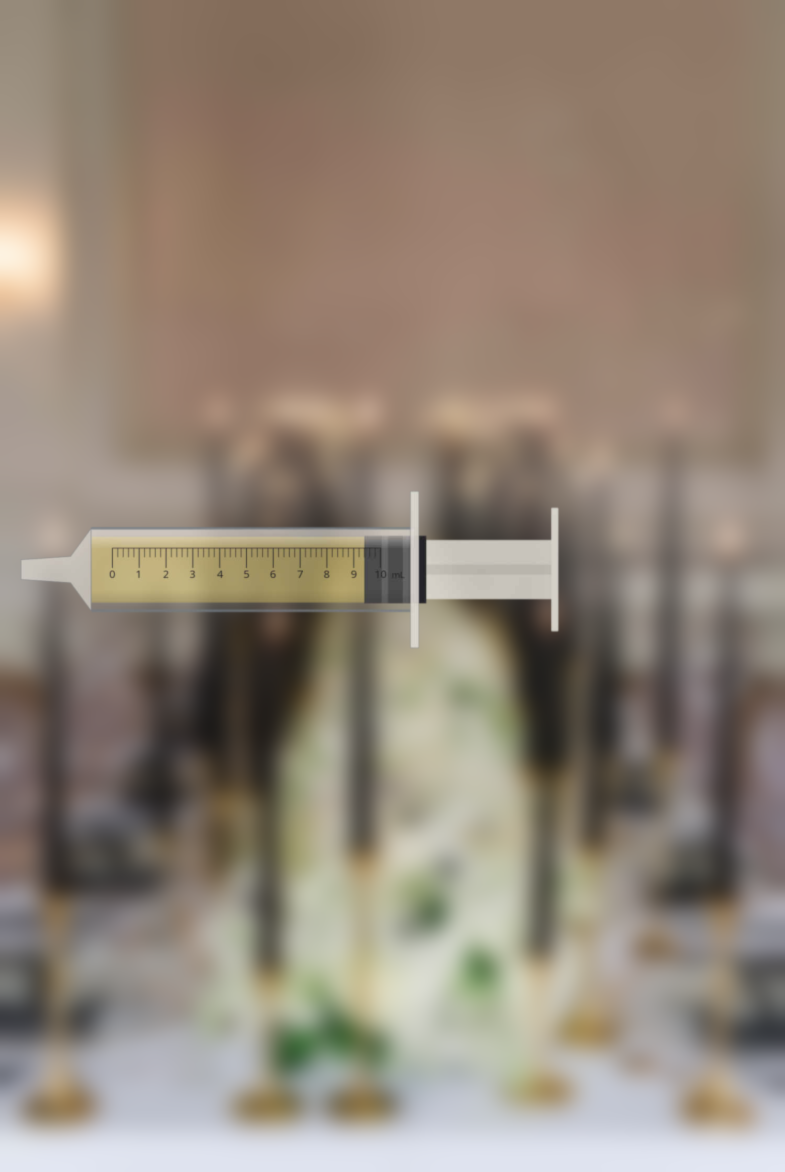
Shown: 9.4 mL
